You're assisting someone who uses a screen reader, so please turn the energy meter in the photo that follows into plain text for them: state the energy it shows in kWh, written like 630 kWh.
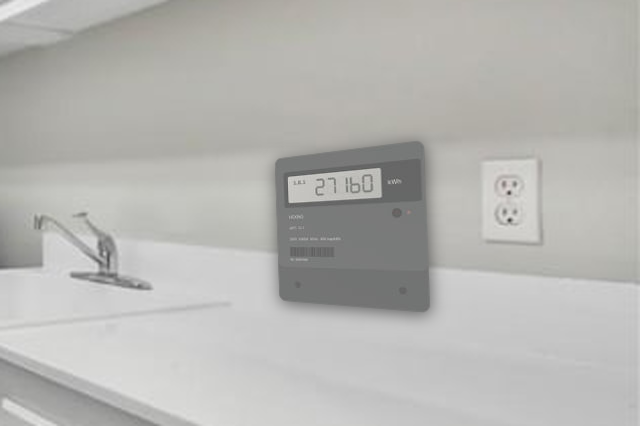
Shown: 27160 kWh
